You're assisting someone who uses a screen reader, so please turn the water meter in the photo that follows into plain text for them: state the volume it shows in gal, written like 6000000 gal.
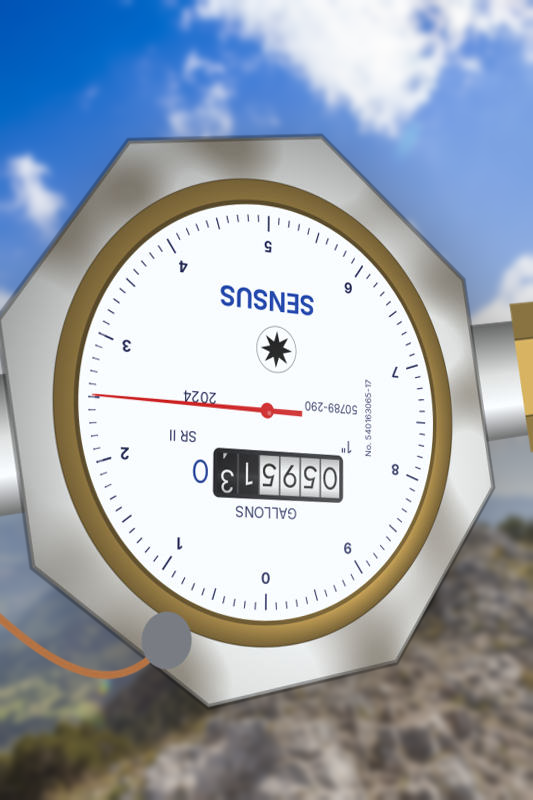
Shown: 595132.5 gal
